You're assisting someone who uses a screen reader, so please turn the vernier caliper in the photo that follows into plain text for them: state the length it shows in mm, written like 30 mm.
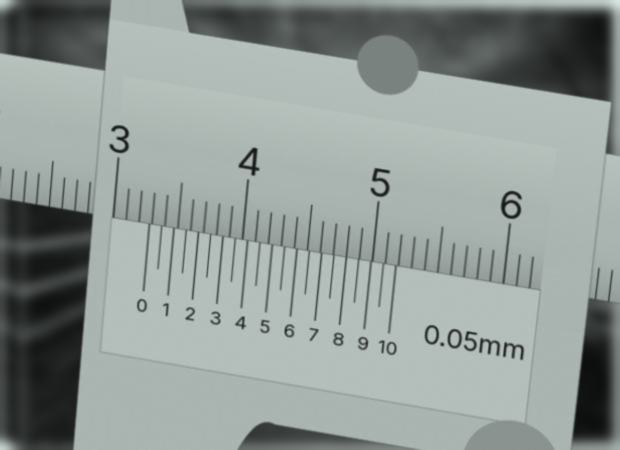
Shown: 32.8 mm
